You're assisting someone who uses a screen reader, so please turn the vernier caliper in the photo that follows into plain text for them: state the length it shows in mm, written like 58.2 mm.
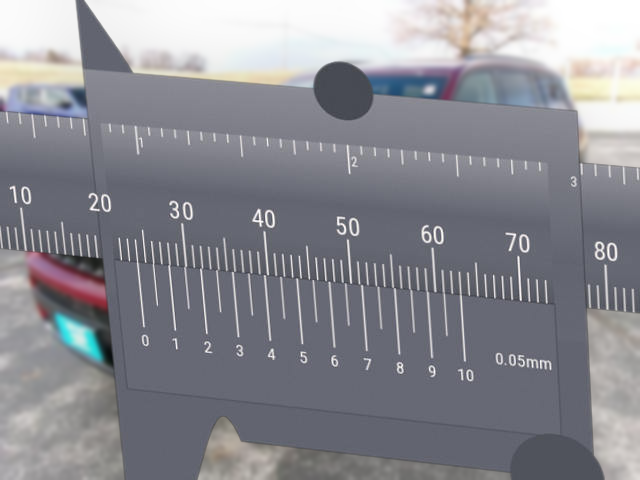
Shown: 24.0 mm
